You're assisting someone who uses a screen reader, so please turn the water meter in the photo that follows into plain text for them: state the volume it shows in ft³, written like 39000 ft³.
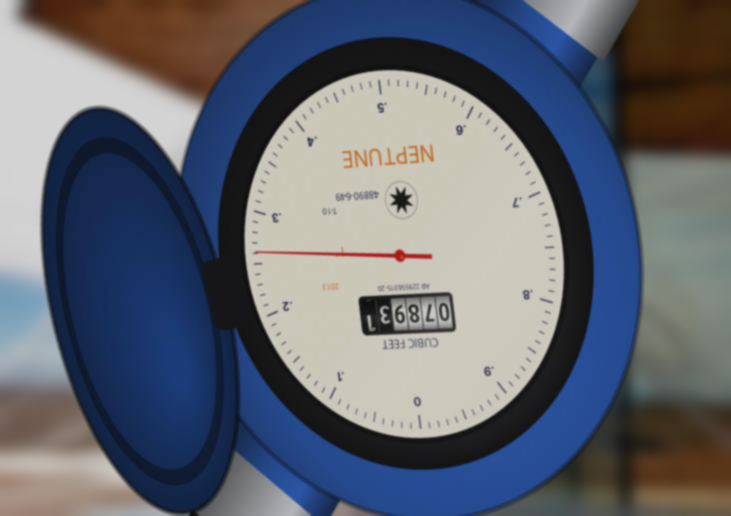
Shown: 78931.26 ft³
